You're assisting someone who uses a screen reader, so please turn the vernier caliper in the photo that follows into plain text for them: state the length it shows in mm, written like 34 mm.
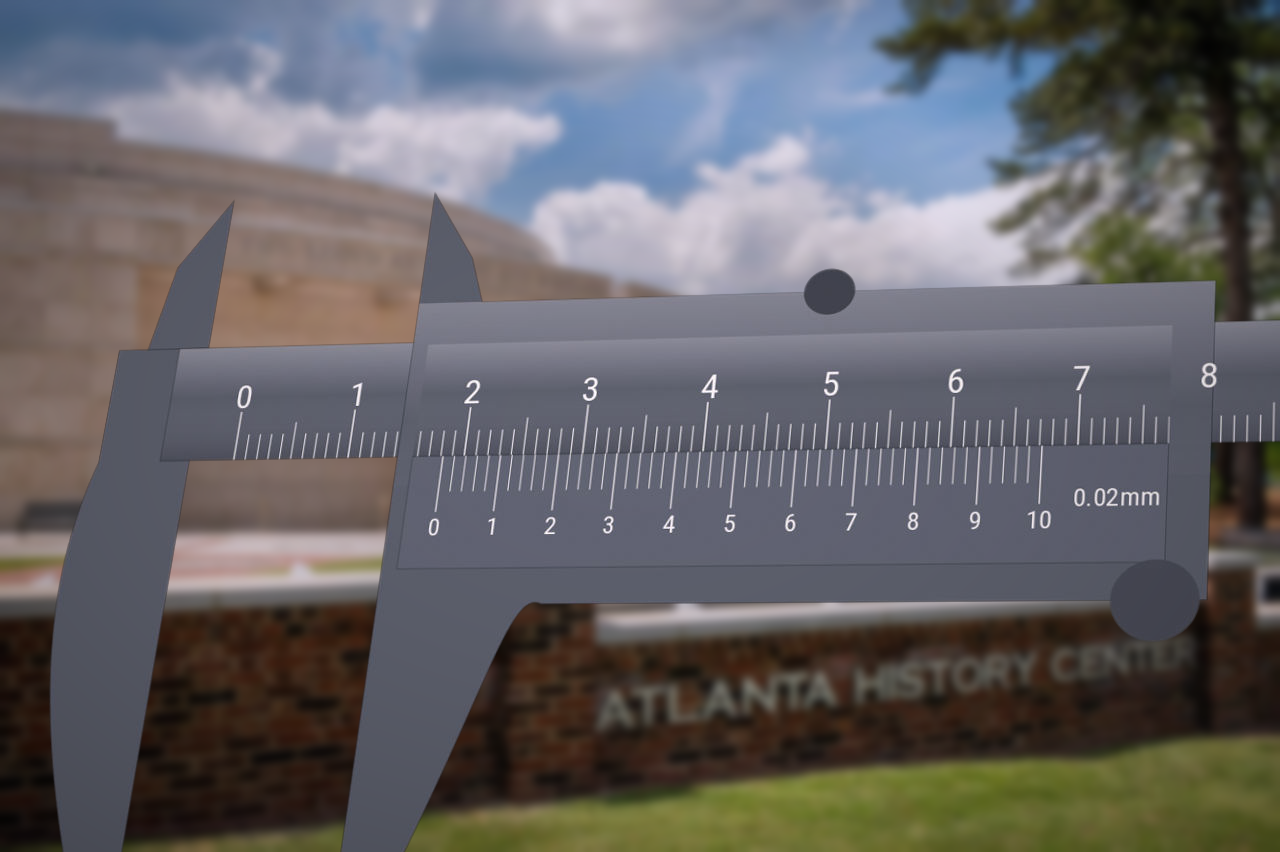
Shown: 18.2 mm
